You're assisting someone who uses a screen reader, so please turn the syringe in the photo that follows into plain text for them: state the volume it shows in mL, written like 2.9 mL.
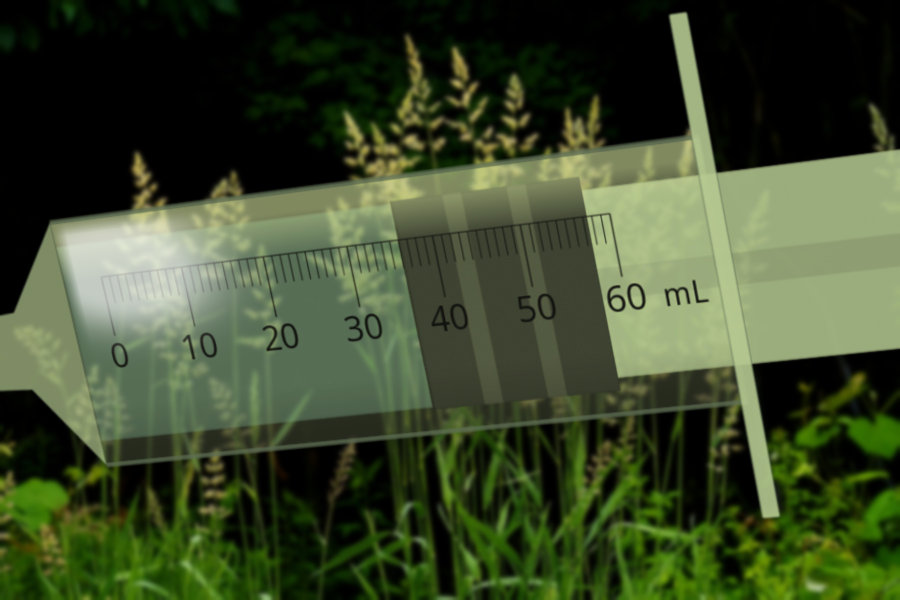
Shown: 36 mL
